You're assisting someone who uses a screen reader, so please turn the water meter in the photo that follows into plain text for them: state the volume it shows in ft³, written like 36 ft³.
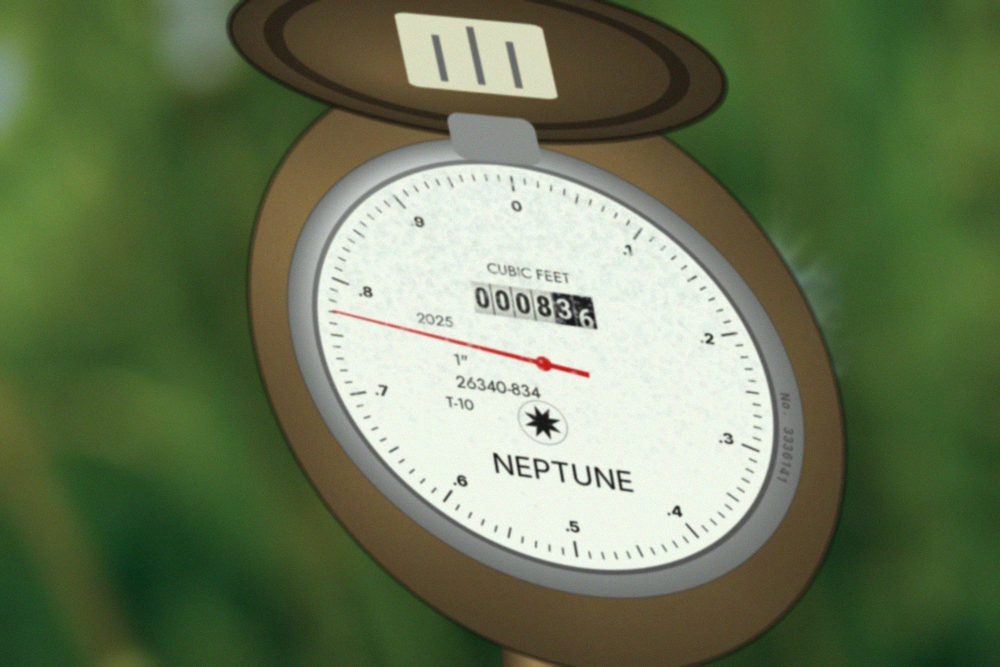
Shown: 835.77 ft³
